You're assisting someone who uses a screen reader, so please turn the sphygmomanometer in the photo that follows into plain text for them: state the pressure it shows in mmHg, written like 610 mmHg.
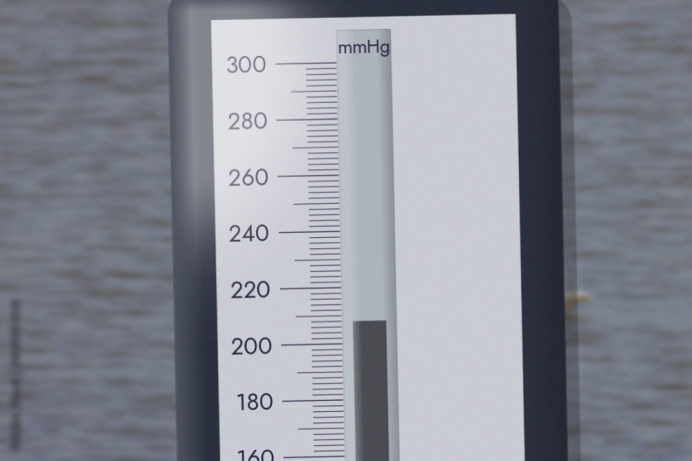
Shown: 208 mmHg
